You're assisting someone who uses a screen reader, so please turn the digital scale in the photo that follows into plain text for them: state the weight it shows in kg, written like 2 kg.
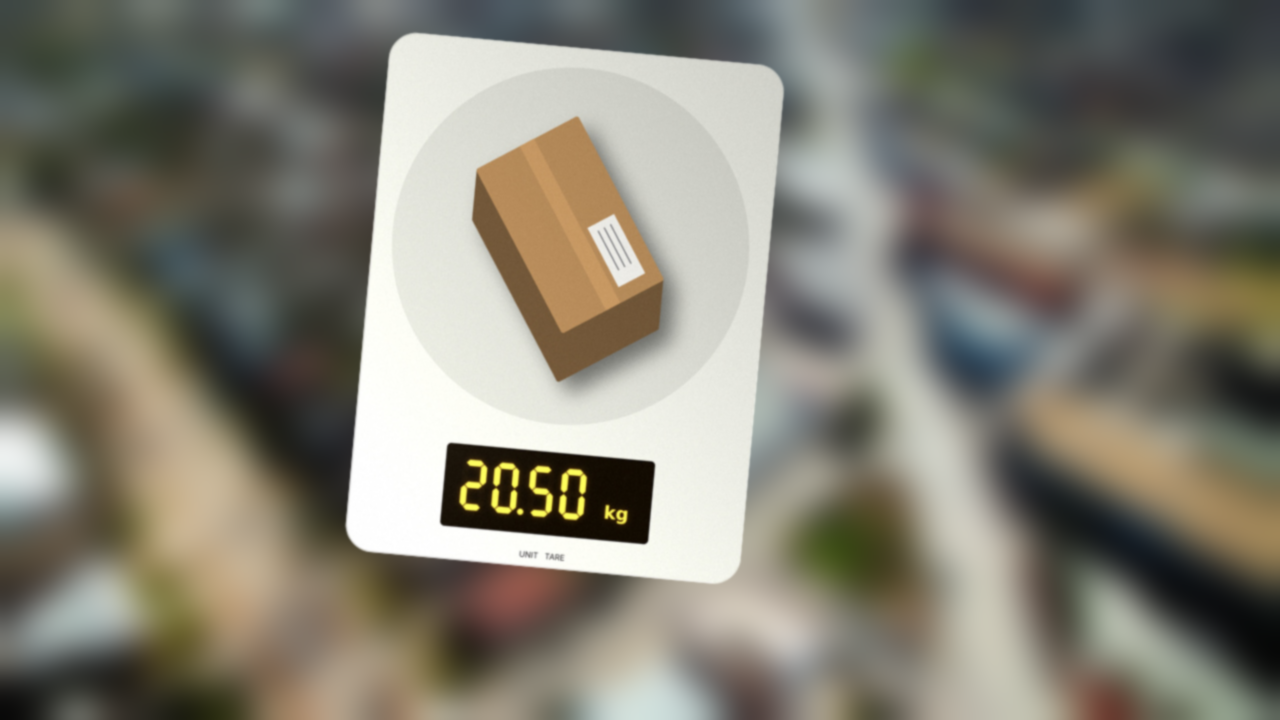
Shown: 20.50 kg
